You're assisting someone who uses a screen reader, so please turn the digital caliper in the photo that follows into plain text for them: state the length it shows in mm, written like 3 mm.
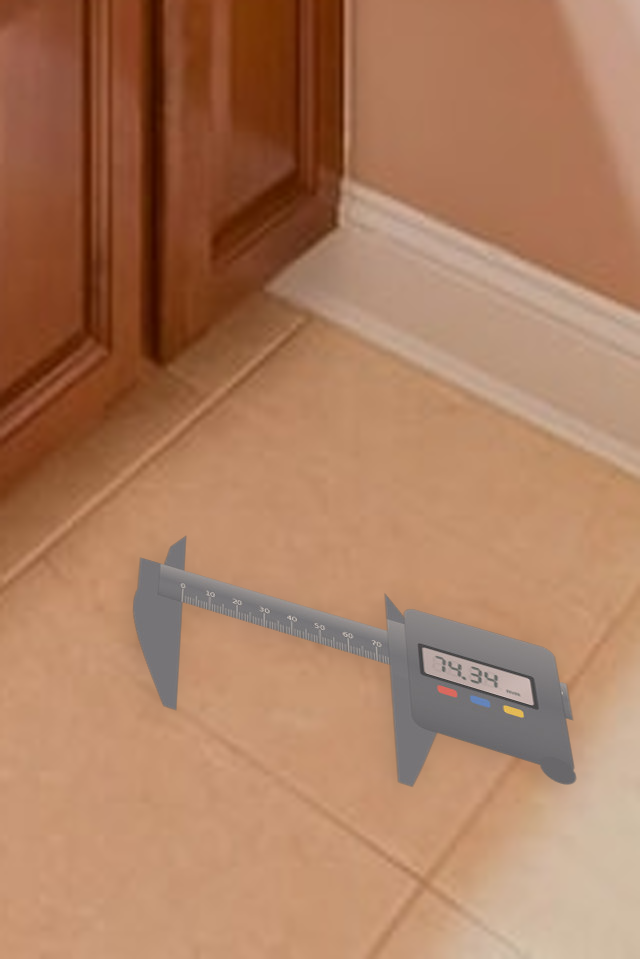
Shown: 74.34 mm
